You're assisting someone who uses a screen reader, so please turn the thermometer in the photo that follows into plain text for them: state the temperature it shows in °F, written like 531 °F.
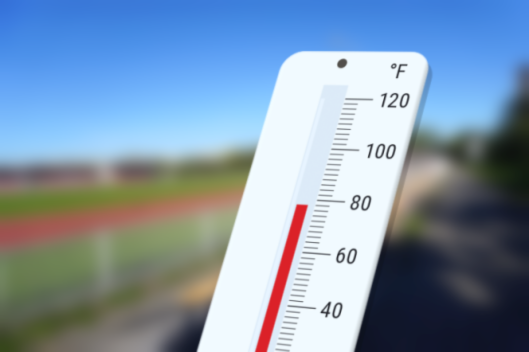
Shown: 78 °F
